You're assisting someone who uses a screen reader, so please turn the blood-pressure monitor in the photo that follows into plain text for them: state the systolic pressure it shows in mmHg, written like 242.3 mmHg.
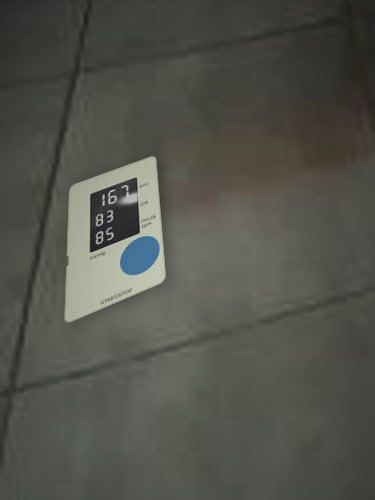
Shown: 167 mmHg
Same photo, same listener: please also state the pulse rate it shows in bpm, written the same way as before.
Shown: 85 bpm
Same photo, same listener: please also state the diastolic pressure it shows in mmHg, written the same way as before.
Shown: 83 mmHg
